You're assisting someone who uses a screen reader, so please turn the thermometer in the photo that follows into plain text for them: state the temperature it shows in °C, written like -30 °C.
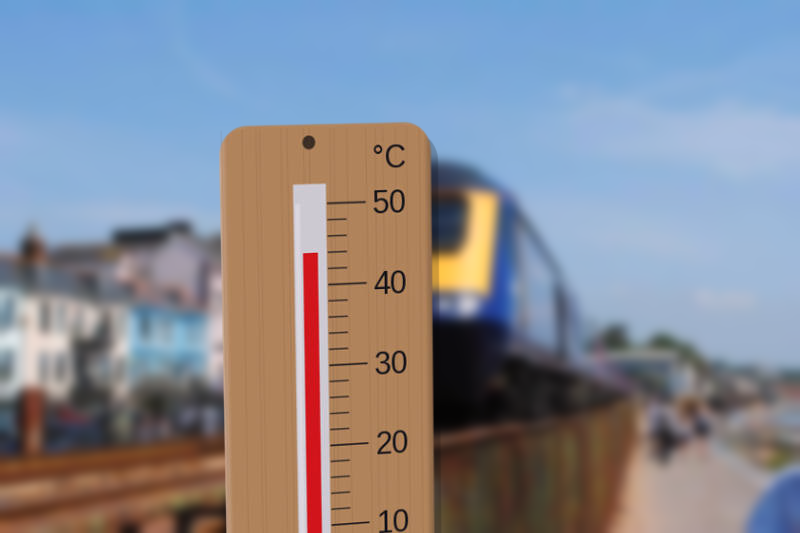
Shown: 44 °C
